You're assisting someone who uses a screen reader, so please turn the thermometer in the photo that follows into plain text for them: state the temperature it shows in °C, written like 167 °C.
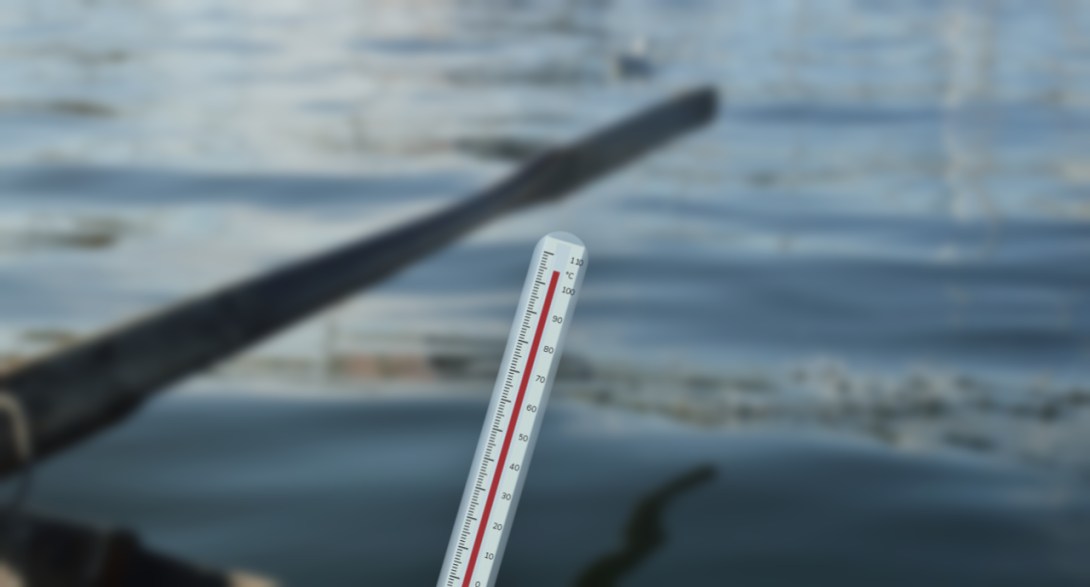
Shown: 105 °C
